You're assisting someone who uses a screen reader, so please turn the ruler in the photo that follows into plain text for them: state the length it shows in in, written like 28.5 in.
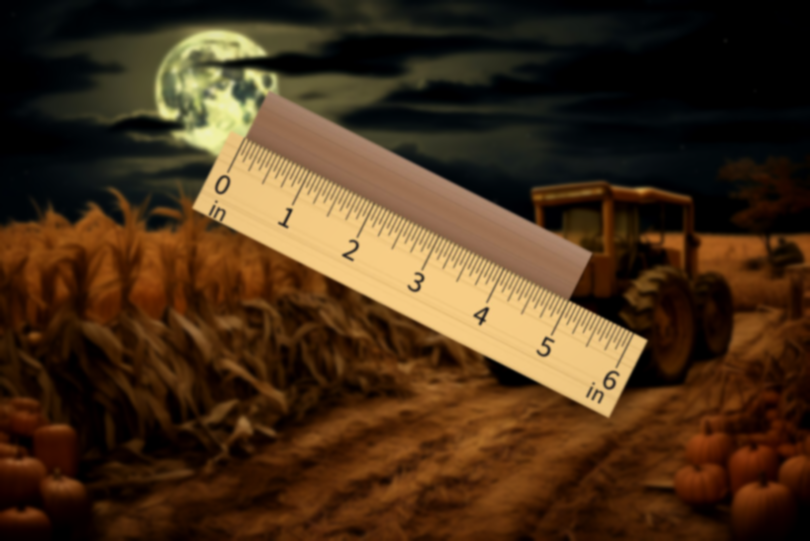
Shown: 5 in
